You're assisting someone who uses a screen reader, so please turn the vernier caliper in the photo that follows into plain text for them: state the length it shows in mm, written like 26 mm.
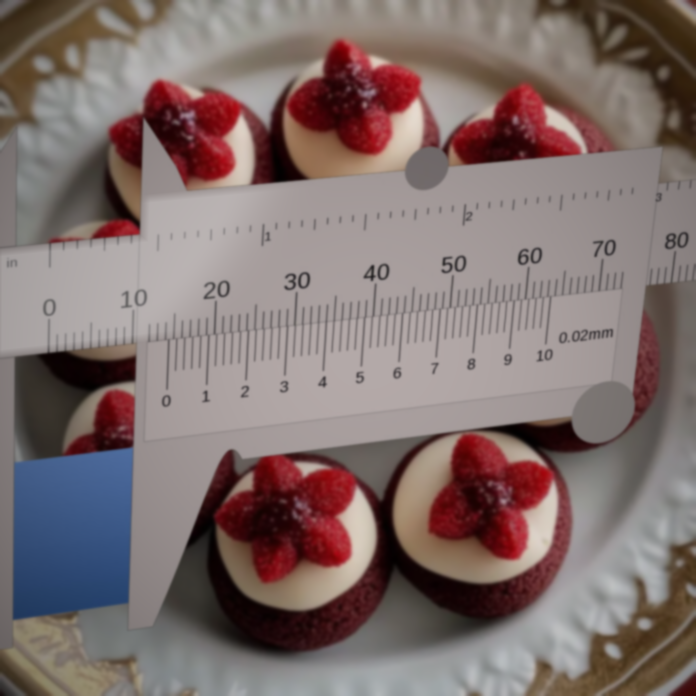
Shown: 14.4 mm
